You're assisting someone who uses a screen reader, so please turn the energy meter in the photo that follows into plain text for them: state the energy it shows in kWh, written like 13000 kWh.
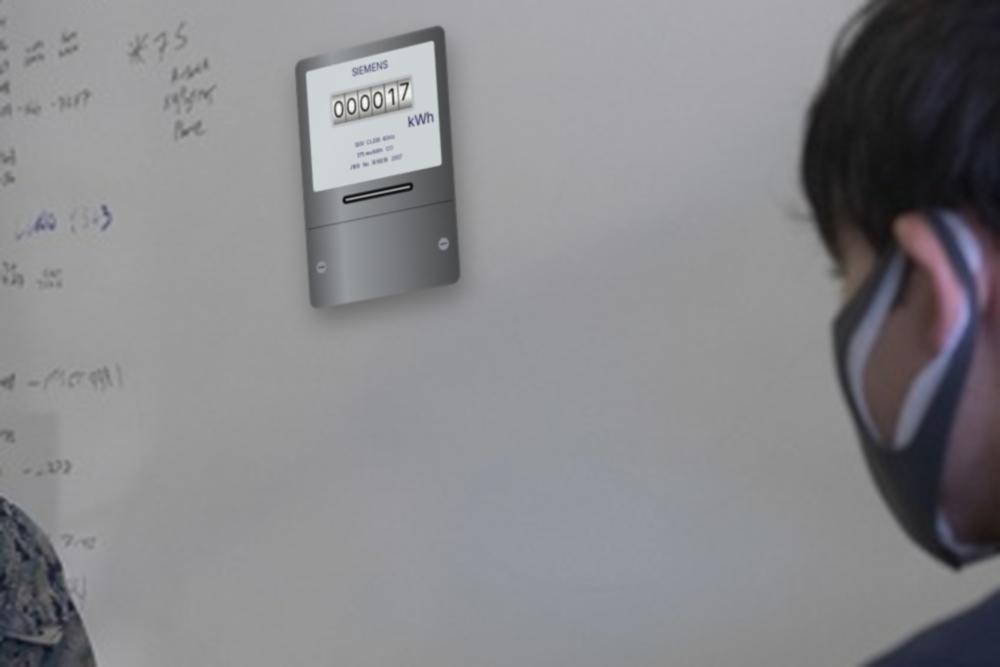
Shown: 17 kWh
